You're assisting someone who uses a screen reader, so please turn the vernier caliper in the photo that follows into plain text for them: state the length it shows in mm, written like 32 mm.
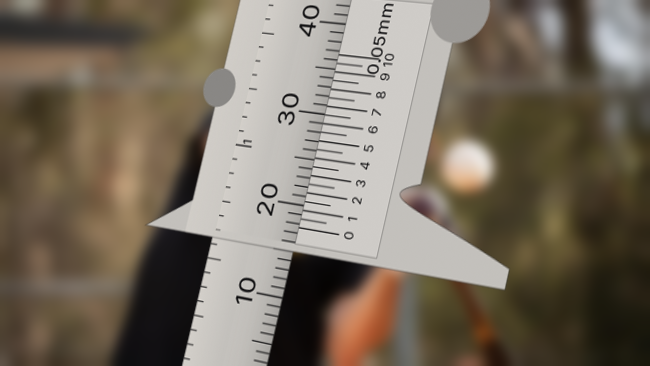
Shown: 17.6 mm
